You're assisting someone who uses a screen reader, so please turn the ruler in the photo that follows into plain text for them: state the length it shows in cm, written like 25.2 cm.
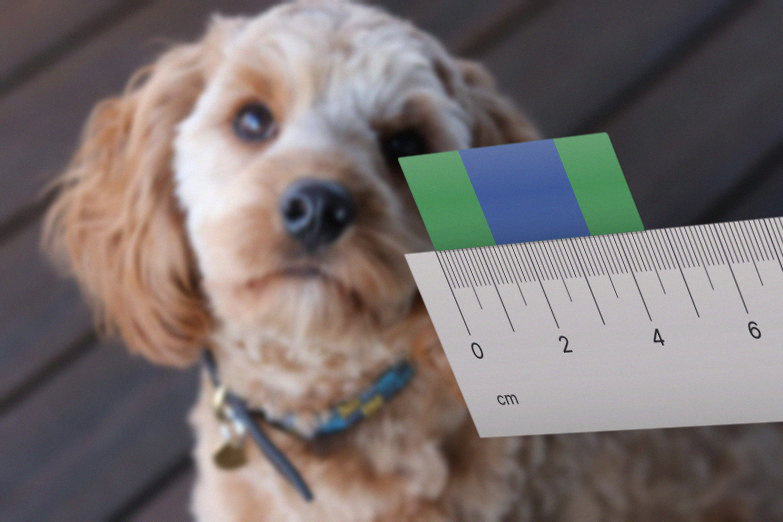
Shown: 4.6 cm
